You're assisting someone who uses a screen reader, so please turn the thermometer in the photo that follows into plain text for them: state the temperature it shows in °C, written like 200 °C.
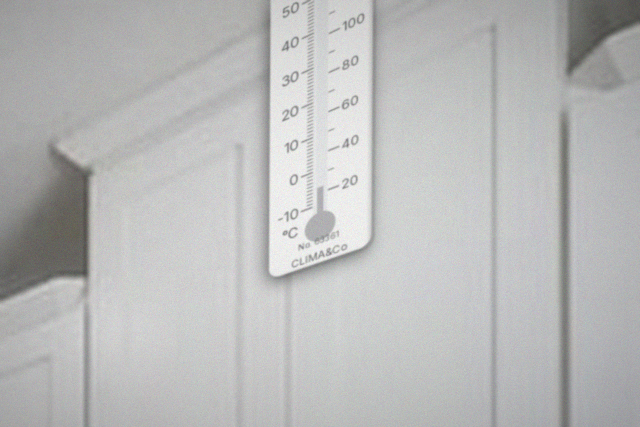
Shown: -5 °C
